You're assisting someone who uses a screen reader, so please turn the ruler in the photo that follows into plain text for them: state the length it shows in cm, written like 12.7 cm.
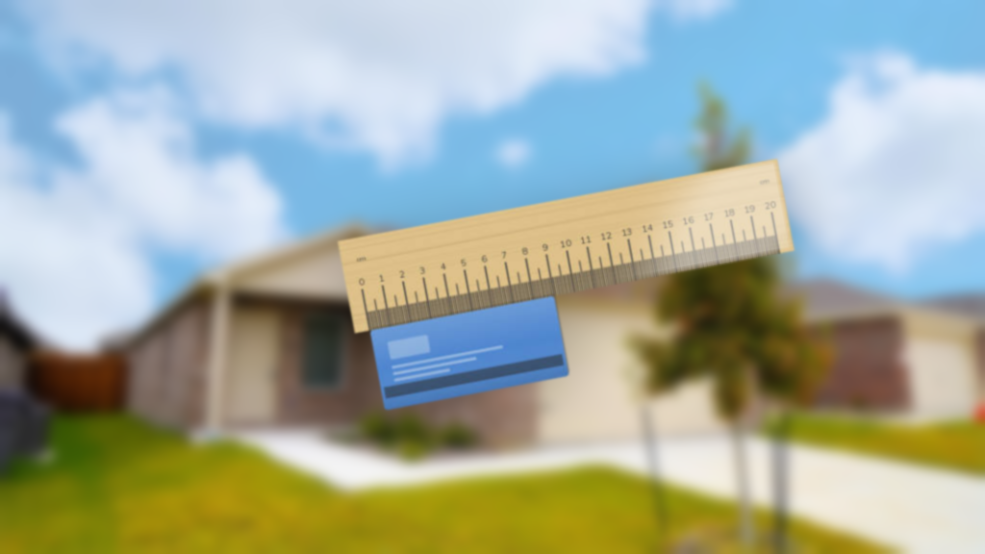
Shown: 9 cm
